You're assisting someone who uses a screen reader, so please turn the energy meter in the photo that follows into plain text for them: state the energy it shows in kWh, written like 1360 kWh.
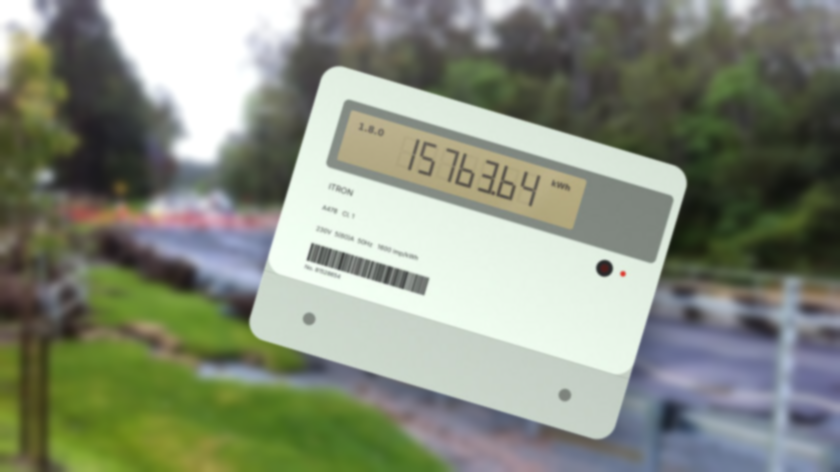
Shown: 15763.64 kWh
